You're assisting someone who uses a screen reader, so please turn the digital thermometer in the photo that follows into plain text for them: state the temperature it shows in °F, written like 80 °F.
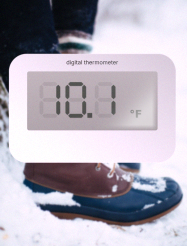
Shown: 10.1 °F
